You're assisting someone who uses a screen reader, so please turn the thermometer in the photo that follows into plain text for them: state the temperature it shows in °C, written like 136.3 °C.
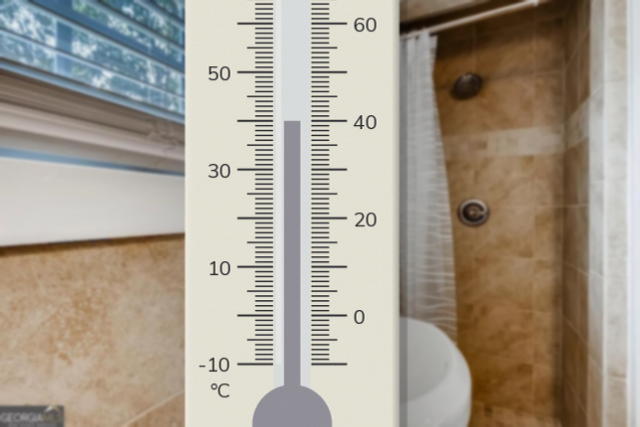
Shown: 40 °C
